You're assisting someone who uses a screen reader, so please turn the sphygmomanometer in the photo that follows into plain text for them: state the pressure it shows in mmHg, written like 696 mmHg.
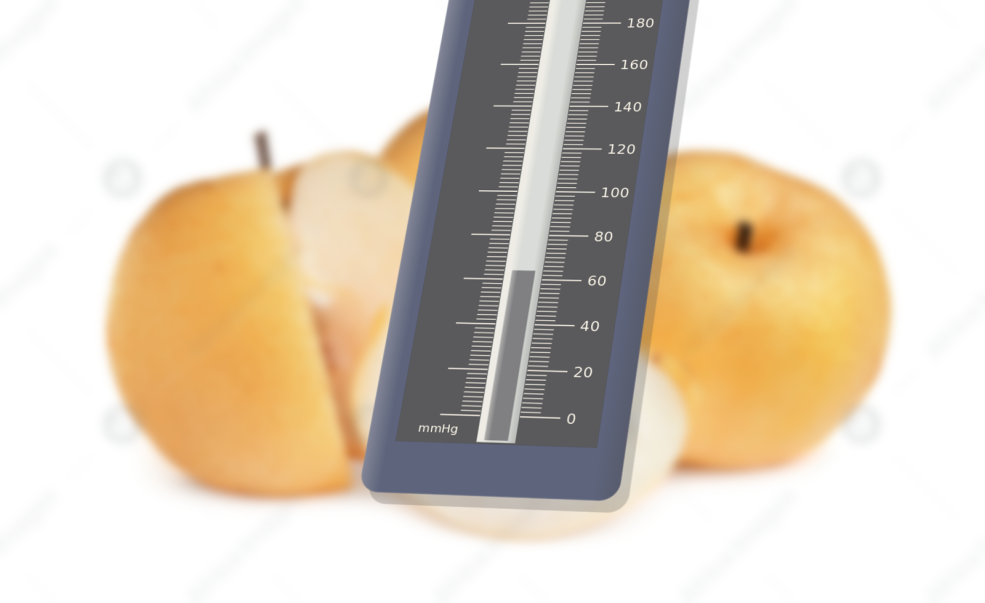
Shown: 64 mmHg
